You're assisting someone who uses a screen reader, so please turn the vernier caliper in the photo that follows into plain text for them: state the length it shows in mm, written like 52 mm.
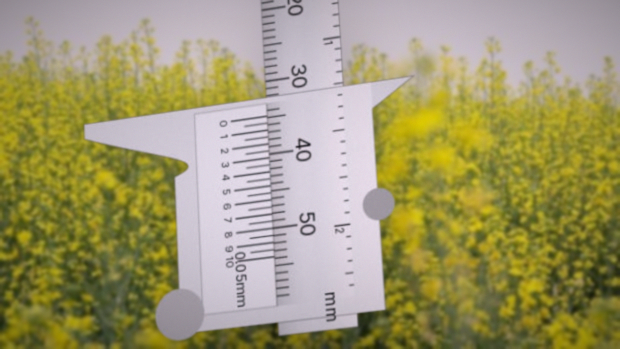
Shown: 34.8 mm
